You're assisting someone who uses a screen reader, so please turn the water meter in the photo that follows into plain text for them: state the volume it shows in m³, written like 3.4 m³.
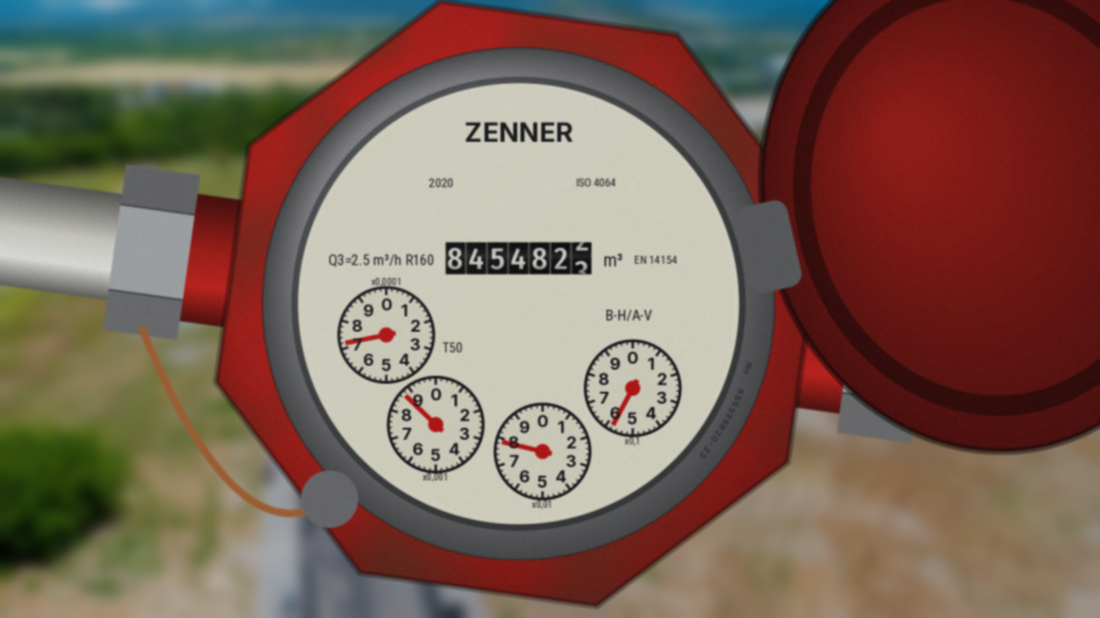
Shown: 8454822.5787 m³
